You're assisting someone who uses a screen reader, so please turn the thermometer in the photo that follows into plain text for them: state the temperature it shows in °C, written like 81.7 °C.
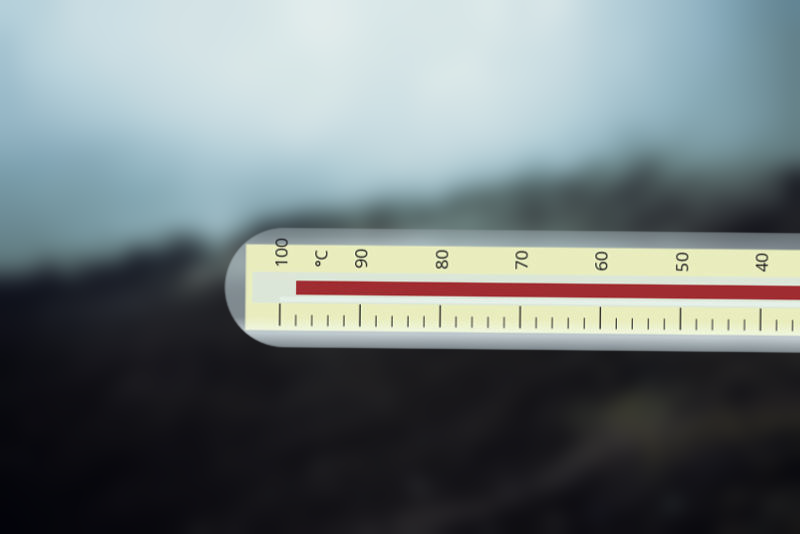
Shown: 98 °C
